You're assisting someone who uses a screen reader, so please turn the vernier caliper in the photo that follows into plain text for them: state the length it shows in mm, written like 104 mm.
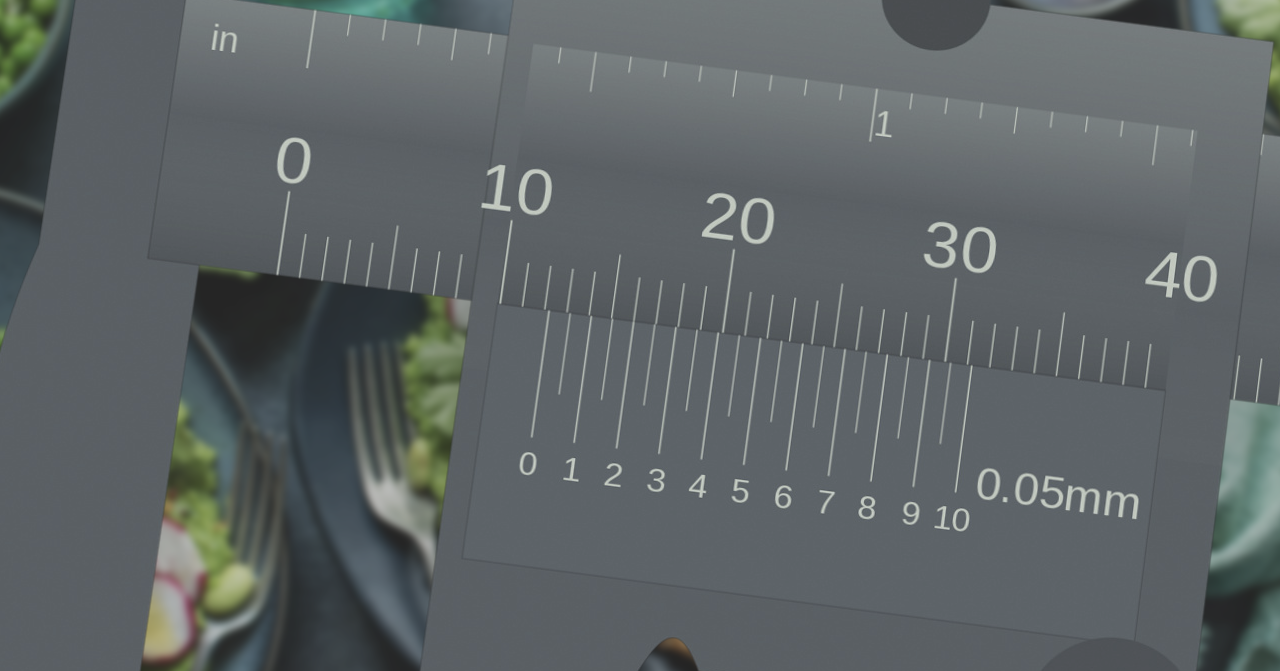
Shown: 12.2 mm
